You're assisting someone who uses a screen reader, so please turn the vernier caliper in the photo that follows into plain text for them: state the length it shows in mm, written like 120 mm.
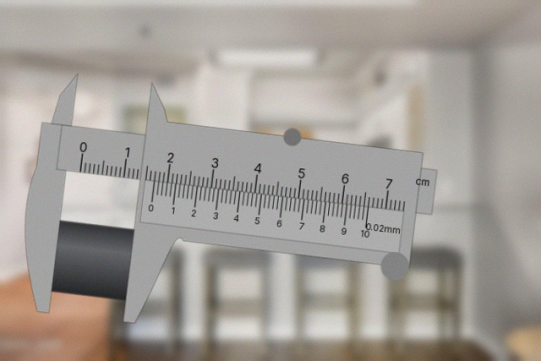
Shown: 17.0 mm
